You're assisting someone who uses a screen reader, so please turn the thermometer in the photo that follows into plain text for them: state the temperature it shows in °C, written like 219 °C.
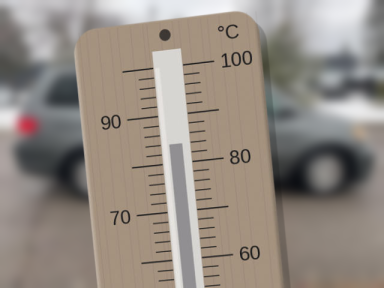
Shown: 84 °C
